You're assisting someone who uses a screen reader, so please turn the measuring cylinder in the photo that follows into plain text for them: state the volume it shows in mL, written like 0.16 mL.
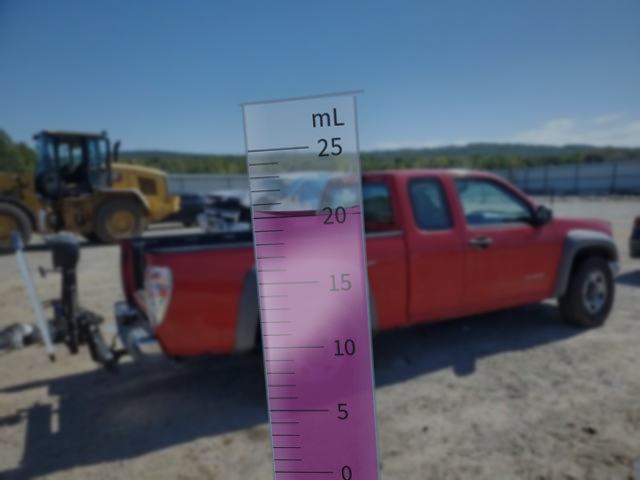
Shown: 20 mL
